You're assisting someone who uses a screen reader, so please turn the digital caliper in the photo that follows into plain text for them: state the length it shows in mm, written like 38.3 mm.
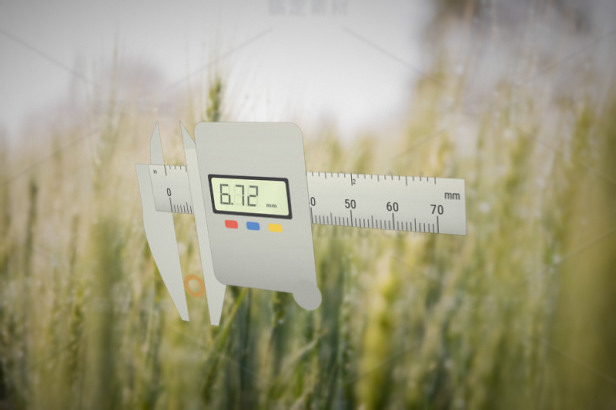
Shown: 6.72 mm
